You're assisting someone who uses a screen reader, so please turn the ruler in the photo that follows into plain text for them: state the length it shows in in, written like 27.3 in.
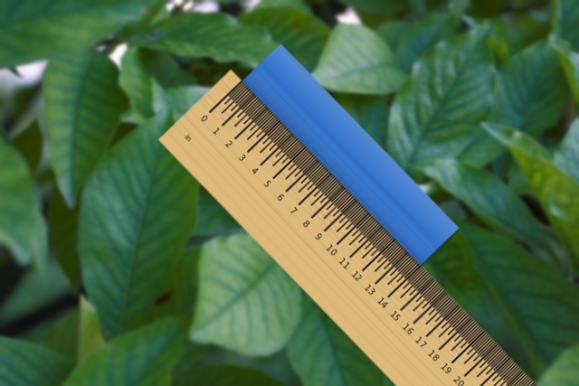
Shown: 14 in
